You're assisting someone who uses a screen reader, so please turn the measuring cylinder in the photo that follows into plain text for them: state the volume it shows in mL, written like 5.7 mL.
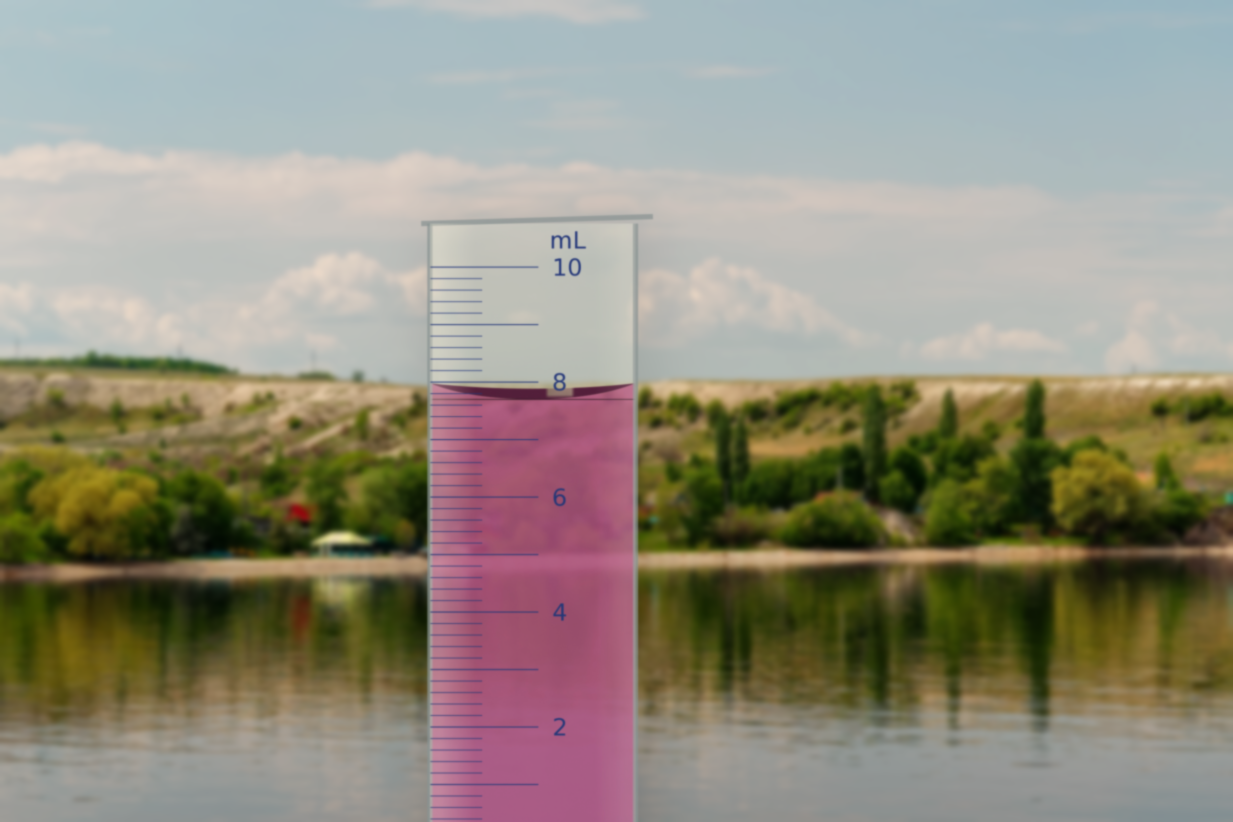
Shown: 7.7 mL
